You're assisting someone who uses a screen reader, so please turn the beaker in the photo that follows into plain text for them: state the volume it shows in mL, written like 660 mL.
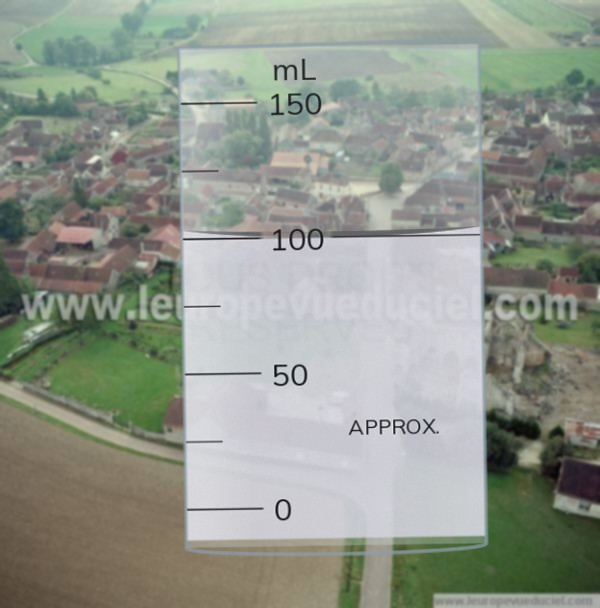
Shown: 100 mL
